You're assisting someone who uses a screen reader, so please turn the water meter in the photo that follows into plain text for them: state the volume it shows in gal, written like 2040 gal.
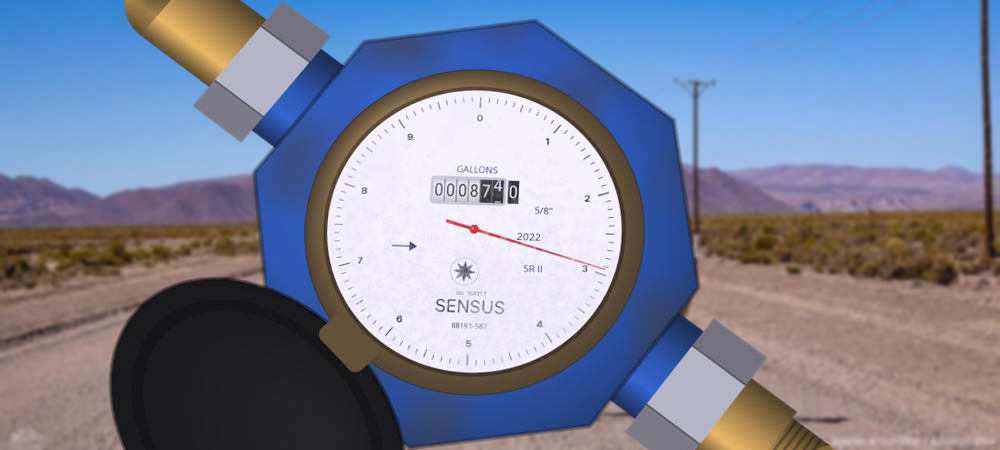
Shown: 8742.9 gal
